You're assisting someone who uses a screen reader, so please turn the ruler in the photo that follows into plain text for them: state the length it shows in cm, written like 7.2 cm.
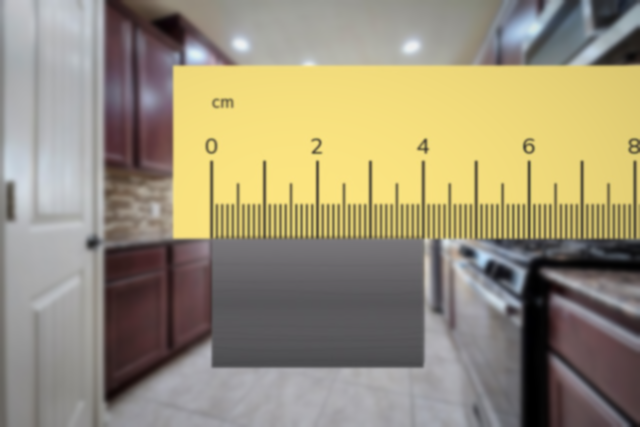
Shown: 4 cm
